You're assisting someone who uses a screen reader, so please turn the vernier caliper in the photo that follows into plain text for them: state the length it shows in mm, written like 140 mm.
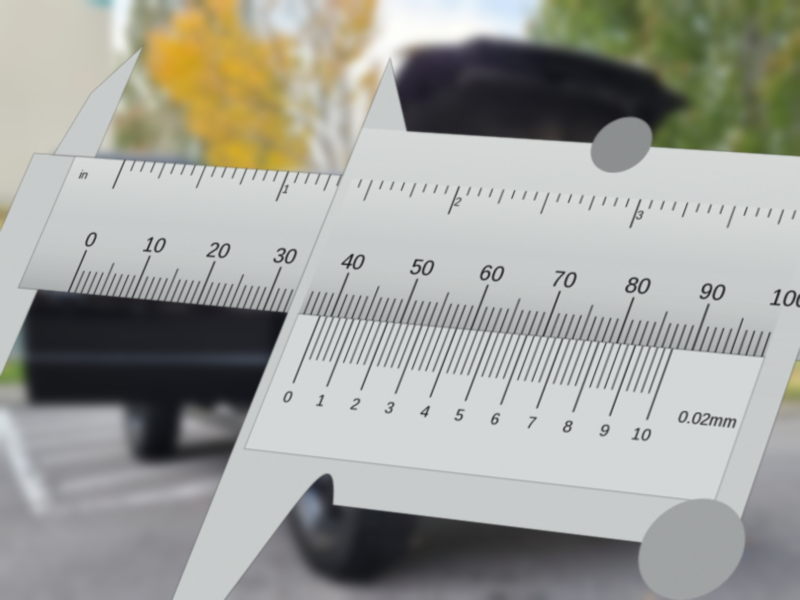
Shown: 38.4 mm
